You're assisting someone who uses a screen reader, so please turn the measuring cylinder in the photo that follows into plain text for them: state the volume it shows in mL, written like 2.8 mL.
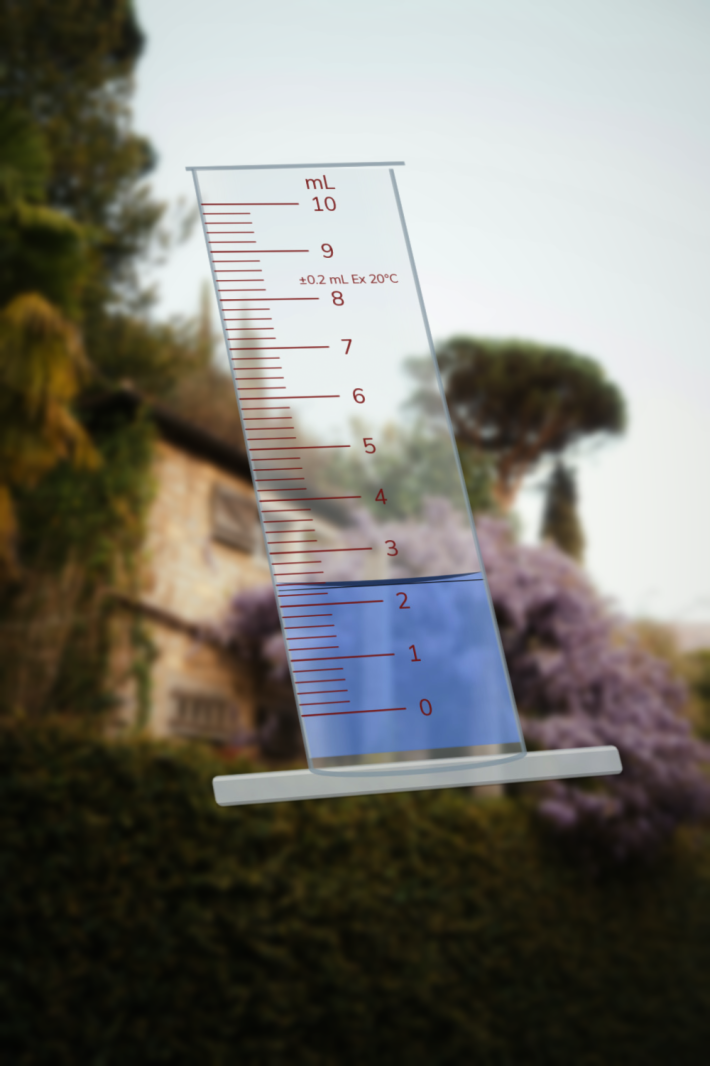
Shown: 2.3 mL
